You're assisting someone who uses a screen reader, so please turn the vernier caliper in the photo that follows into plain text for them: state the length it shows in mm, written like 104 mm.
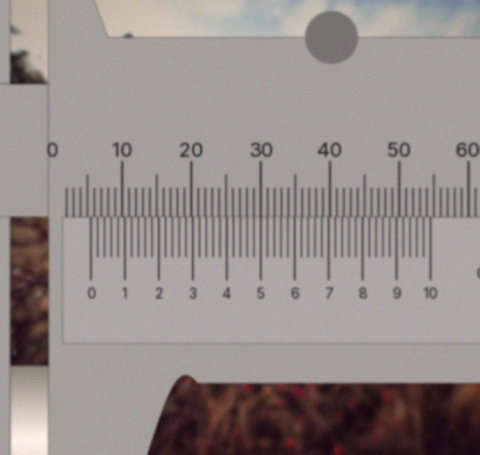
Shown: 5.5 mm
